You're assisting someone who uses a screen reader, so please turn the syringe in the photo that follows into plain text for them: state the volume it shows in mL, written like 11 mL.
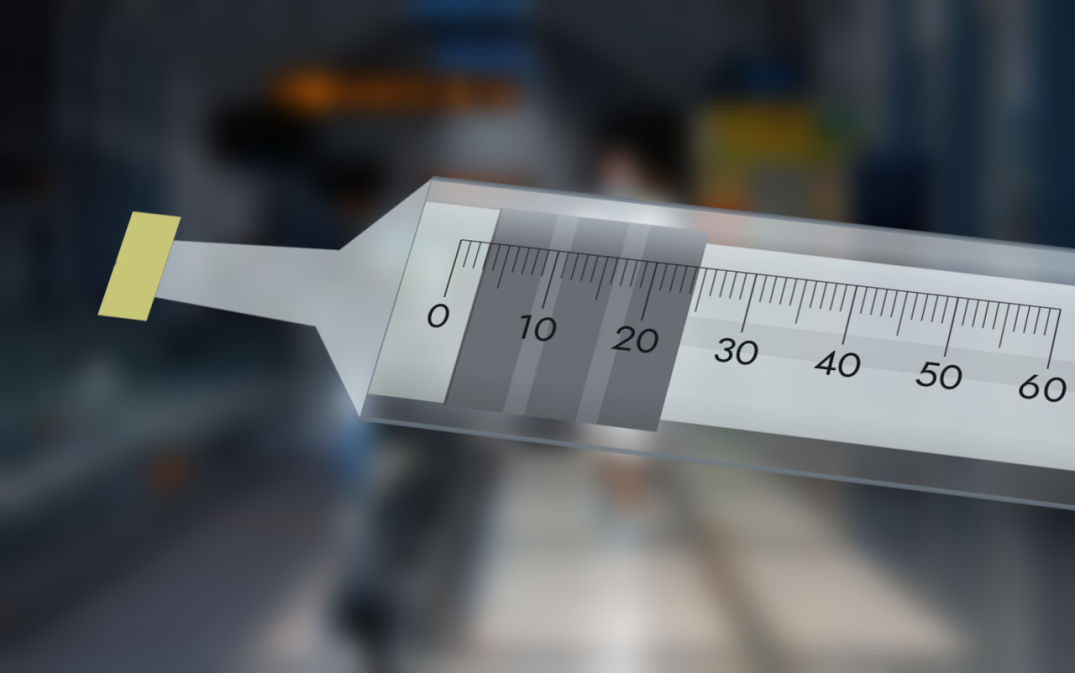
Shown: 3 mL
